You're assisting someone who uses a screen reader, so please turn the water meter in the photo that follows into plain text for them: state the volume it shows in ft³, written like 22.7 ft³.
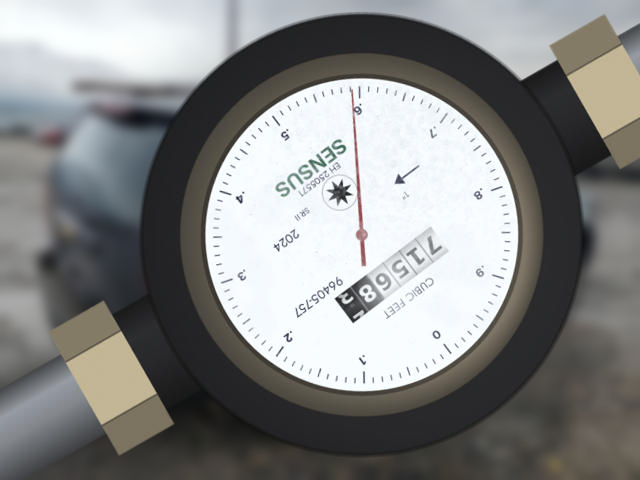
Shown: 715682.59 ft³
